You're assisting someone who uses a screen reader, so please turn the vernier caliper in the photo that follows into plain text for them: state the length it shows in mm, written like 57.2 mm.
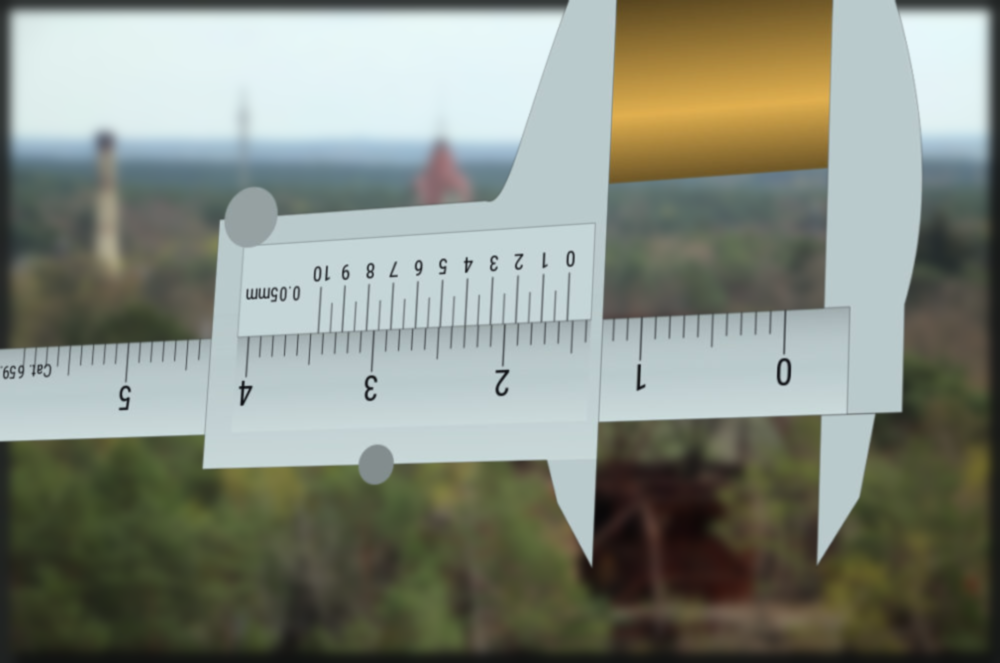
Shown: 15.4 mm
